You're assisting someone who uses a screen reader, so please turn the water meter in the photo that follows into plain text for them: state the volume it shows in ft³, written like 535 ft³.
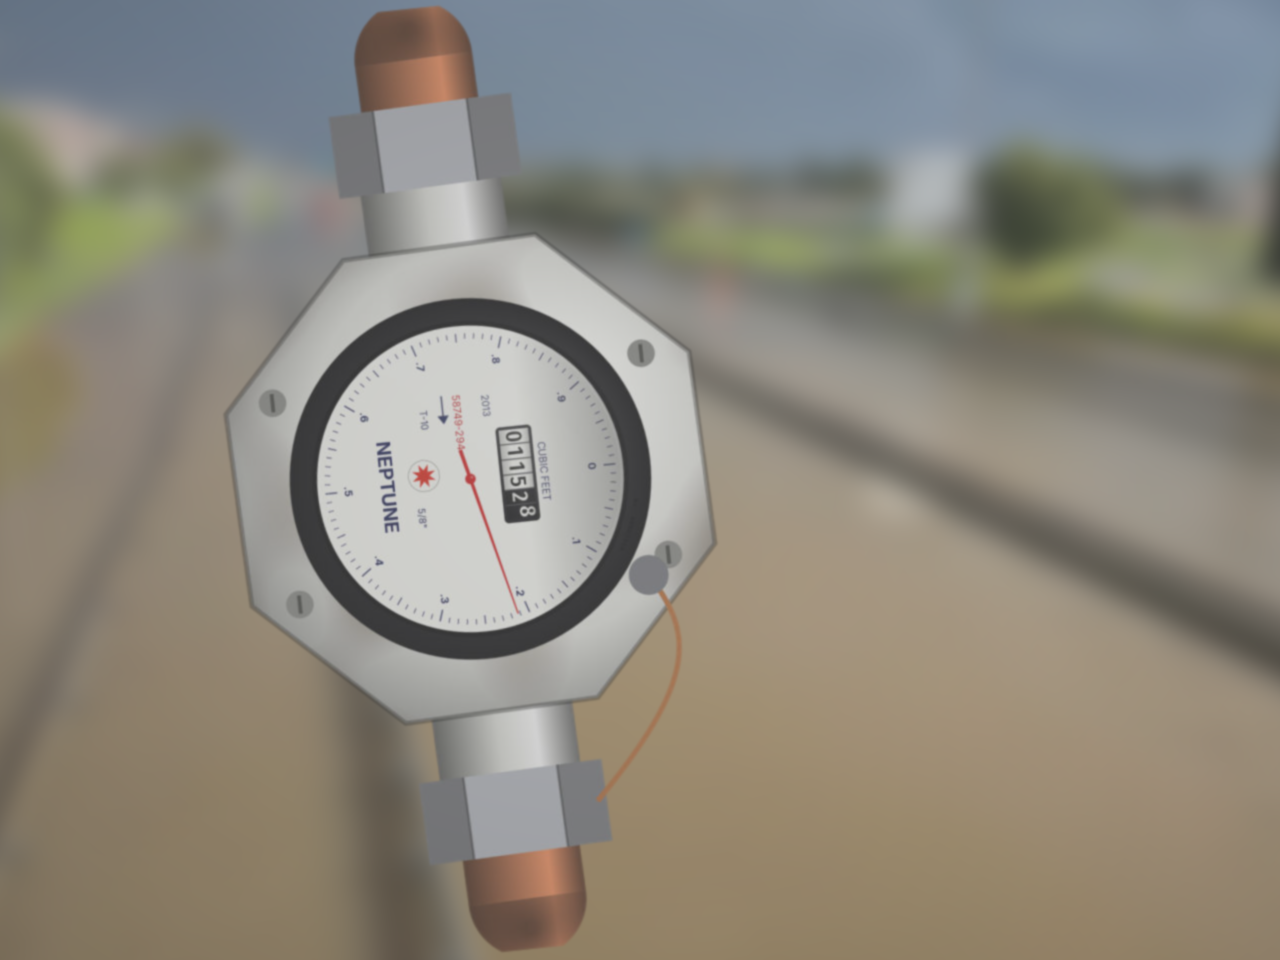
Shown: 11528.21 ft³
